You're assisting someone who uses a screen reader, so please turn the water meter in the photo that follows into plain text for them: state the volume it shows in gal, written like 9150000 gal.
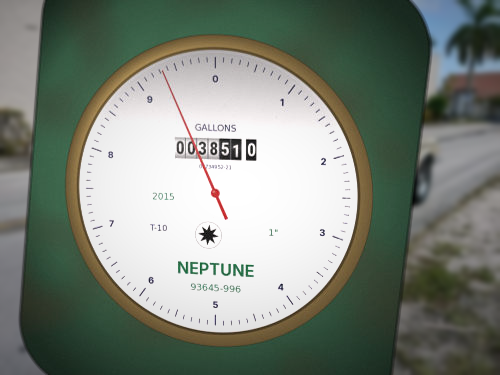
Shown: 38509.3 gal
